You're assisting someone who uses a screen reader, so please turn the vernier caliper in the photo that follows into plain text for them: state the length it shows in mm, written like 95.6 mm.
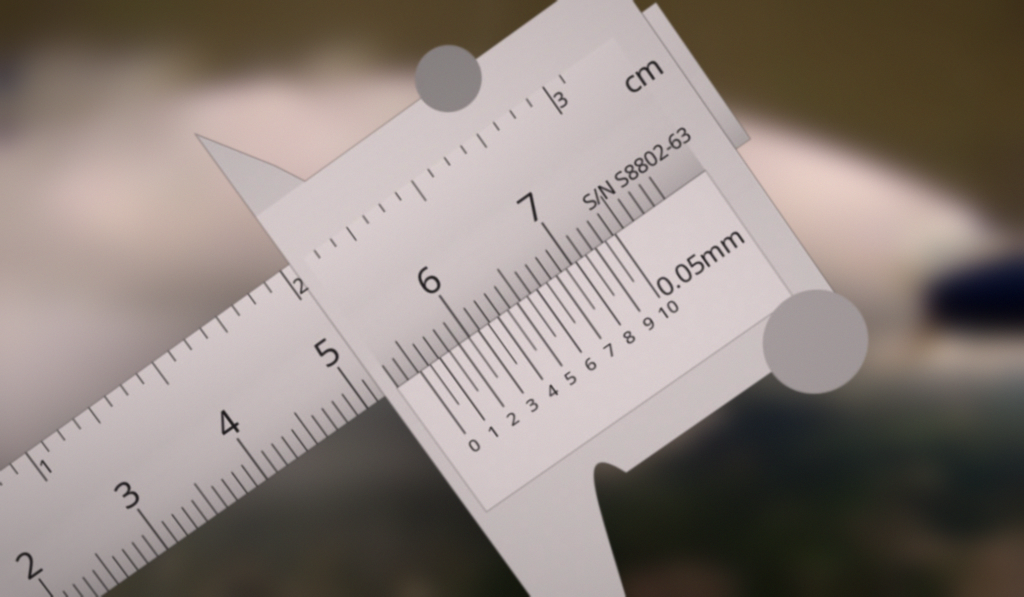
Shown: 55.2 mm
